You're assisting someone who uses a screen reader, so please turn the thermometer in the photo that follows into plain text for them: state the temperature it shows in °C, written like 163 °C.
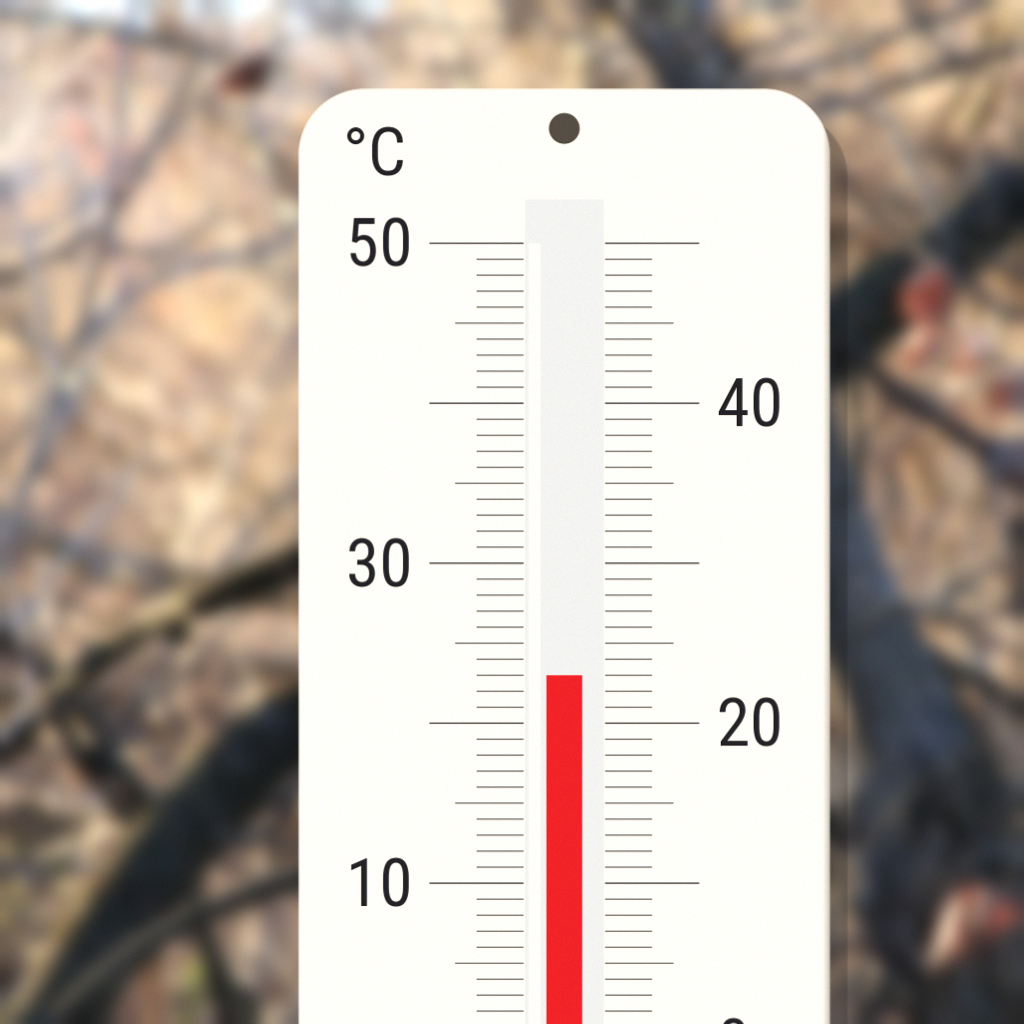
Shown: 23 °C
